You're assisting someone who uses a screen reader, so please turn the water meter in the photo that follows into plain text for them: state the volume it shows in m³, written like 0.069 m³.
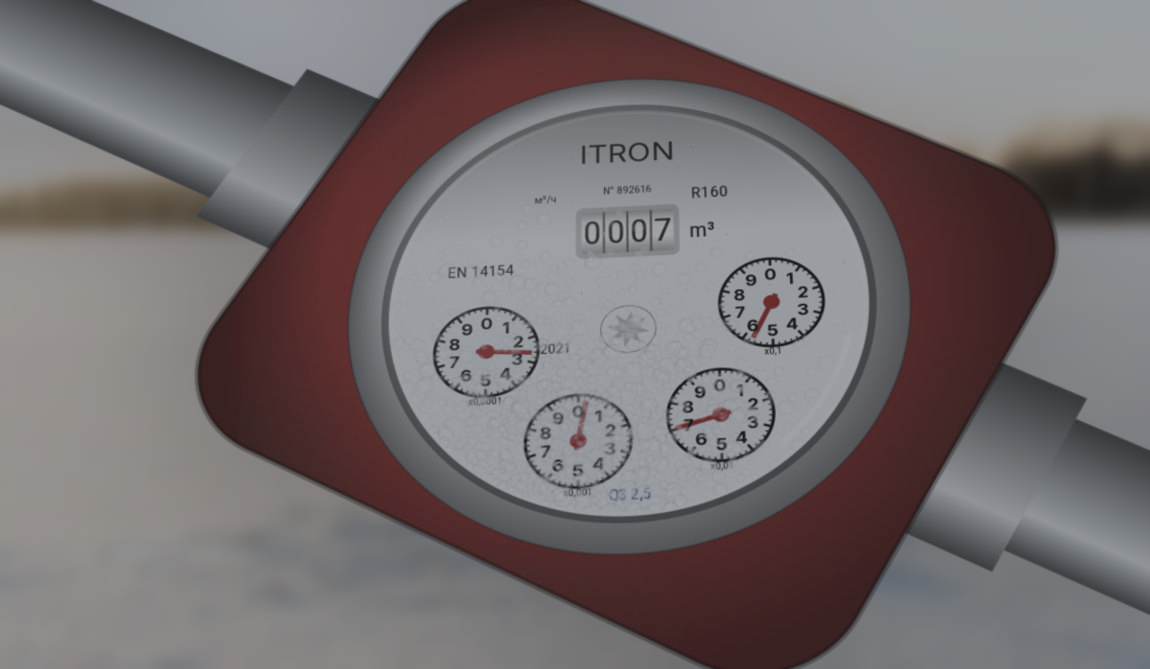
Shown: 7.5702 m³
